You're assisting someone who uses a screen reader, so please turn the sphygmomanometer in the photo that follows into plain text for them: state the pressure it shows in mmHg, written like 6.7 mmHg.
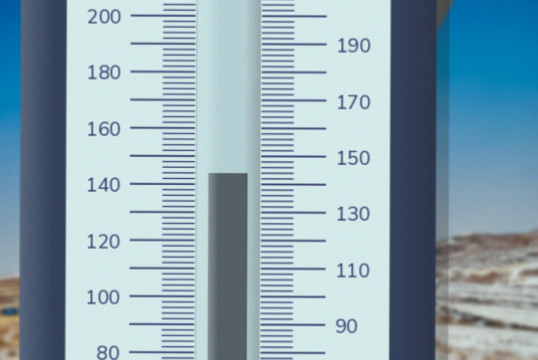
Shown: 144 mmHg
